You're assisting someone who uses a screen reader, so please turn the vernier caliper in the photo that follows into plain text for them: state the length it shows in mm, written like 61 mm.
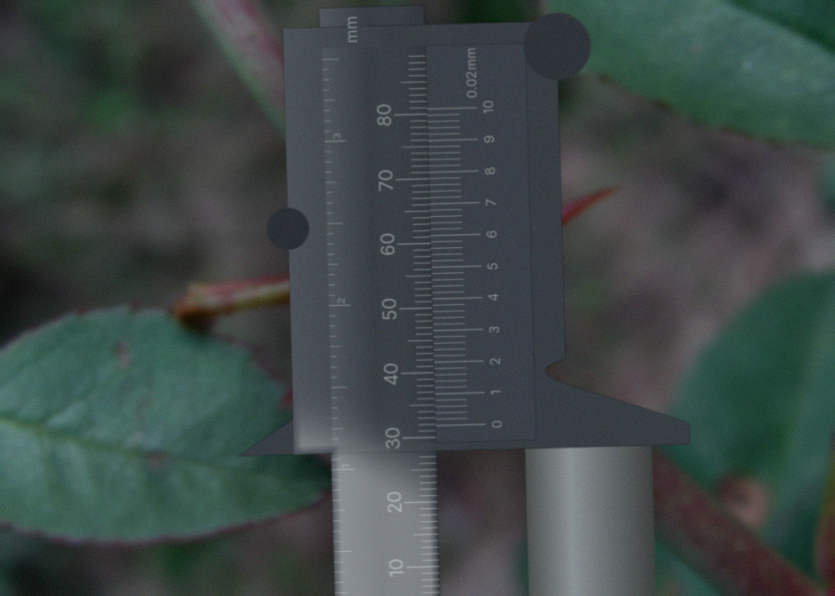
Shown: 31.8 mm
